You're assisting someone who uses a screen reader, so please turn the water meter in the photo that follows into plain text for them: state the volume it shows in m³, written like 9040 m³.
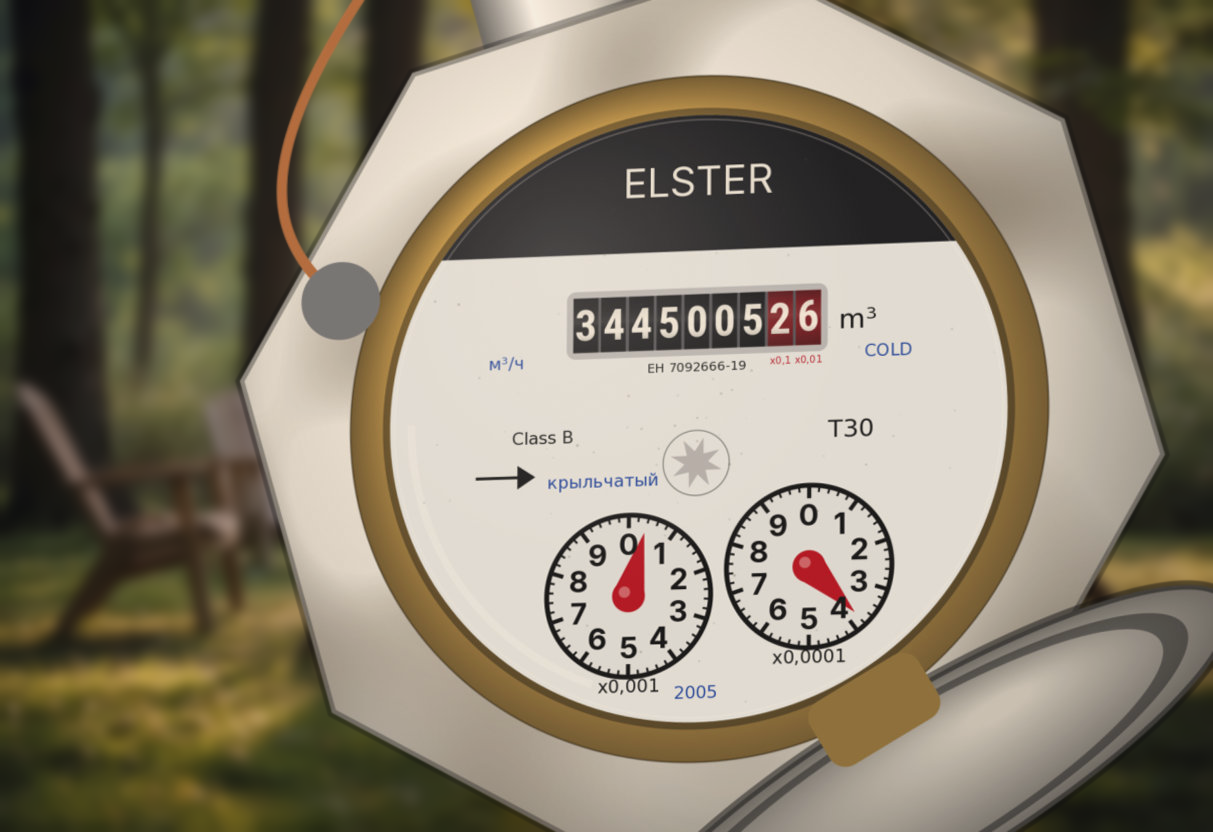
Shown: 3445005.2603 m³
